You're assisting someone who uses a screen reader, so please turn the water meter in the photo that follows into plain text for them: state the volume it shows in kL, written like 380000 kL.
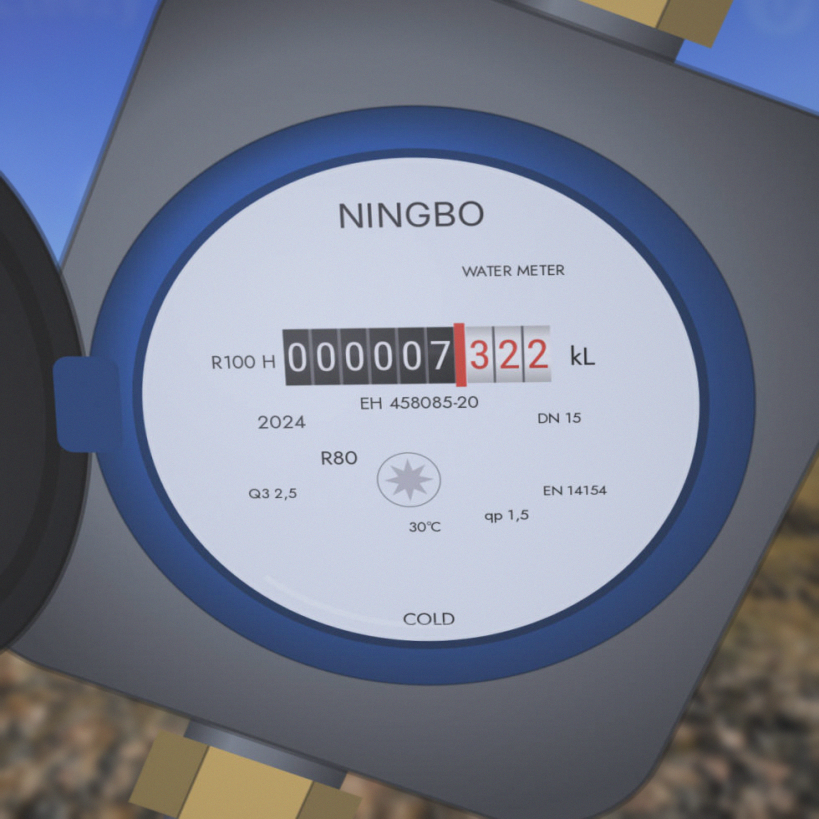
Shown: 7.322 kL
